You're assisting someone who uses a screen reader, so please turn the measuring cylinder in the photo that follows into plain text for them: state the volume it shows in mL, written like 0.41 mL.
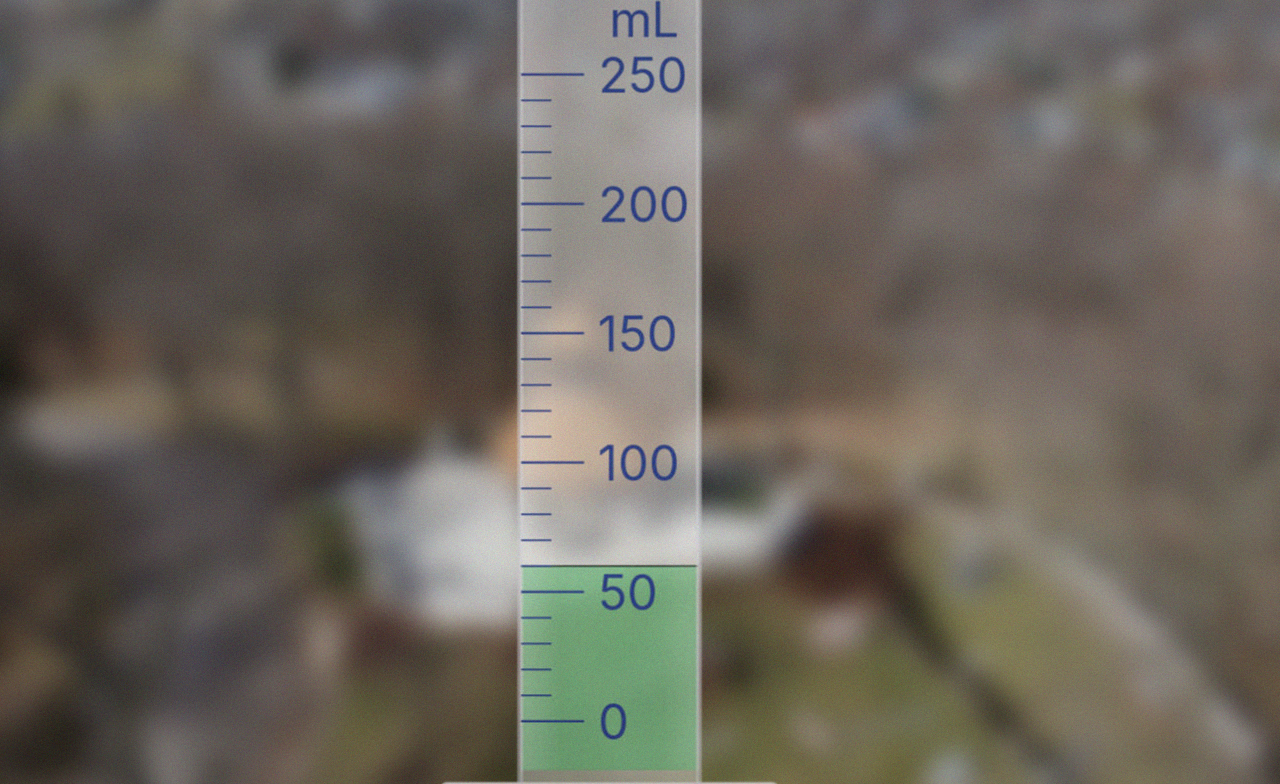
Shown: 60 mL
